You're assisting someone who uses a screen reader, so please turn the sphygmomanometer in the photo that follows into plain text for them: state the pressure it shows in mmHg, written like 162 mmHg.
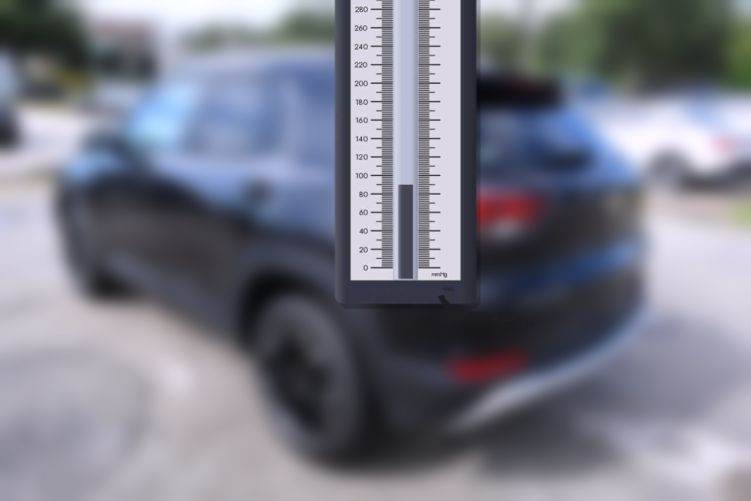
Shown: 90 mmHg
